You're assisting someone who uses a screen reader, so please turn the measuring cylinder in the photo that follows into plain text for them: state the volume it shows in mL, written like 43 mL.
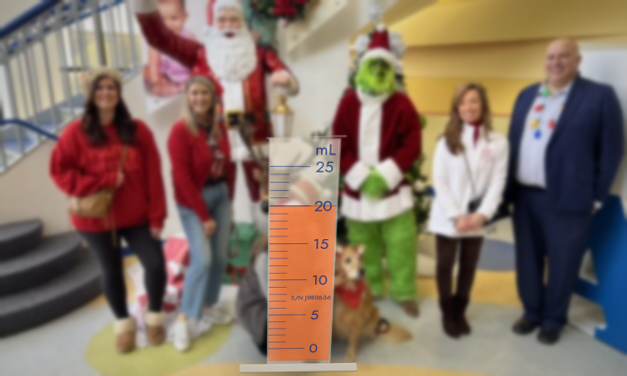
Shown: 20 mL
